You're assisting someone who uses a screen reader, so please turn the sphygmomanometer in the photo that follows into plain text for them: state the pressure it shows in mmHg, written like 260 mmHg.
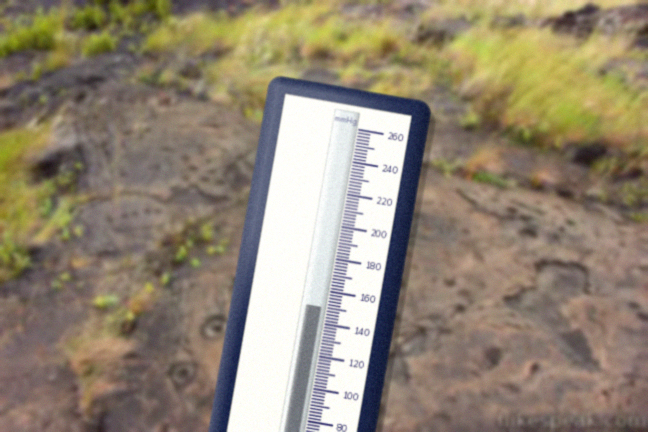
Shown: 150 mmHg
